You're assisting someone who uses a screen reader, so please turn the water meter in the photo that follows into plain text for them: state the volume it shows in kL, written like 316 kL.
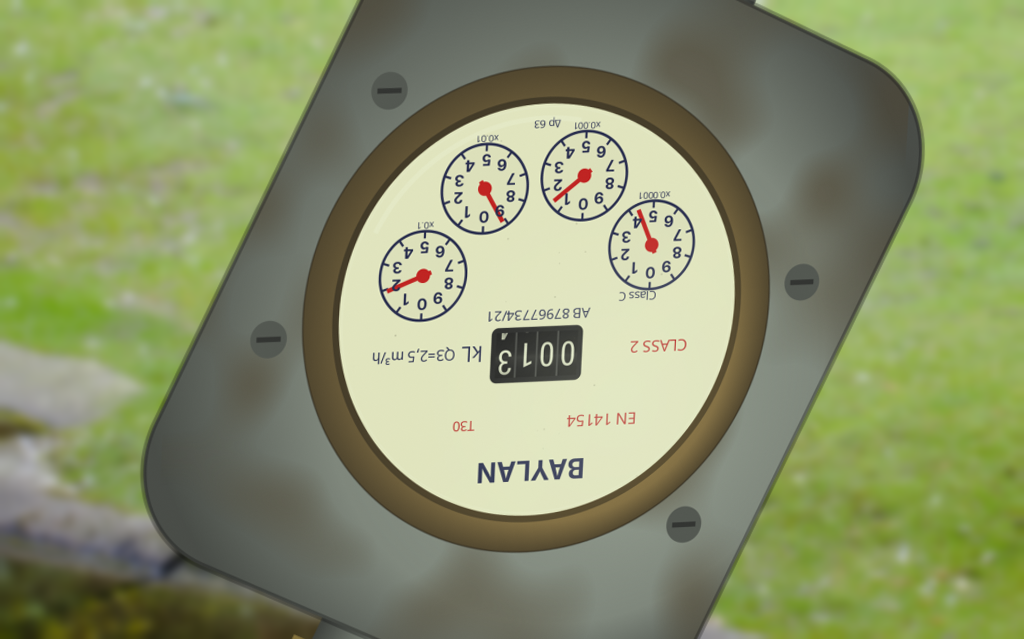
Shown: 13.1914 kL
